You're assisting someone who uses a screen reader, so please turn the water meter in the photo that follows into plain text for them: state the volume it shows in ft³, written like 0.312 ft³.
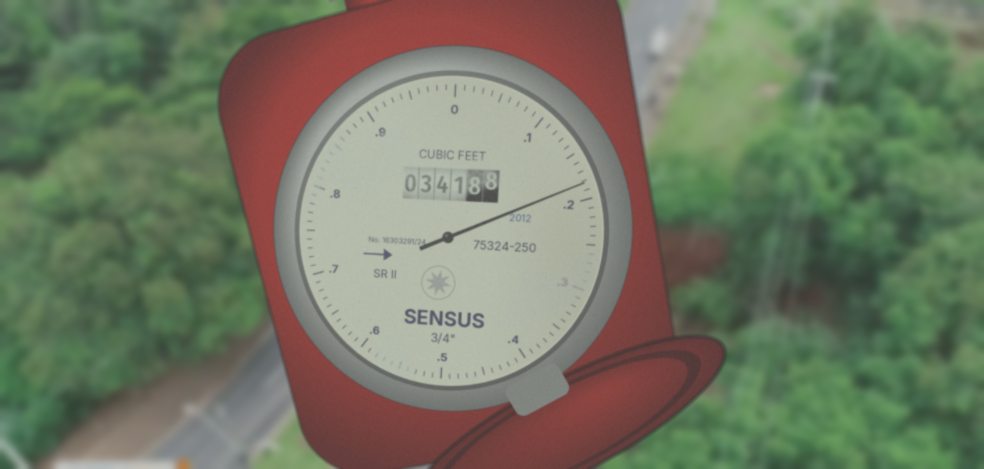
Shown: 34188.18 ft³
